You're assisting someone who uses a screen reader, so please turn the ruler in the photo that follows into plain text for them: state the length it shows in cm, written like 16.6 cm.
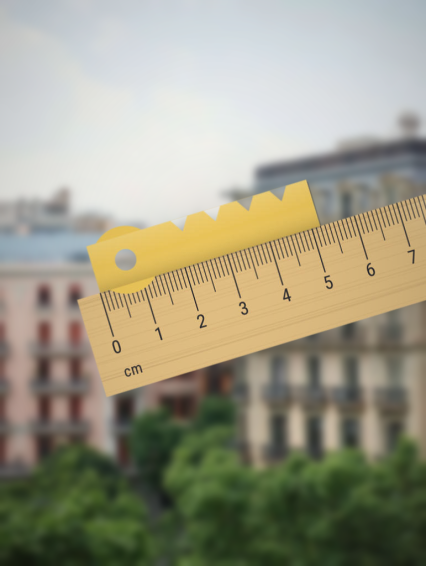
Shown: 5.2 cm
